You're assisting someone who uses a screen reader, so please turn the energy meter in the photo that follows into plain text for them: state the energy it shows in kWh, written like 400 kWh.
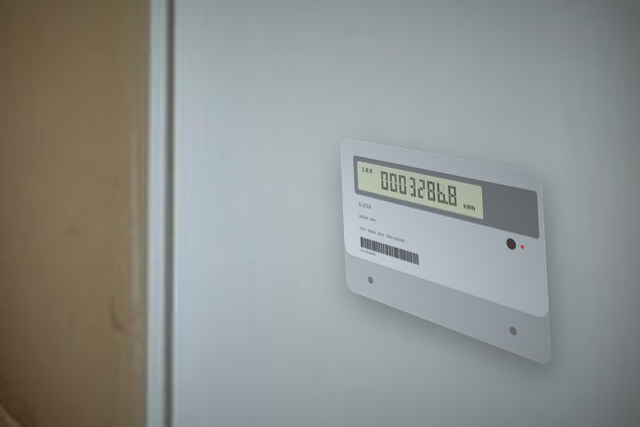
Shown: 3286.8 kWh
